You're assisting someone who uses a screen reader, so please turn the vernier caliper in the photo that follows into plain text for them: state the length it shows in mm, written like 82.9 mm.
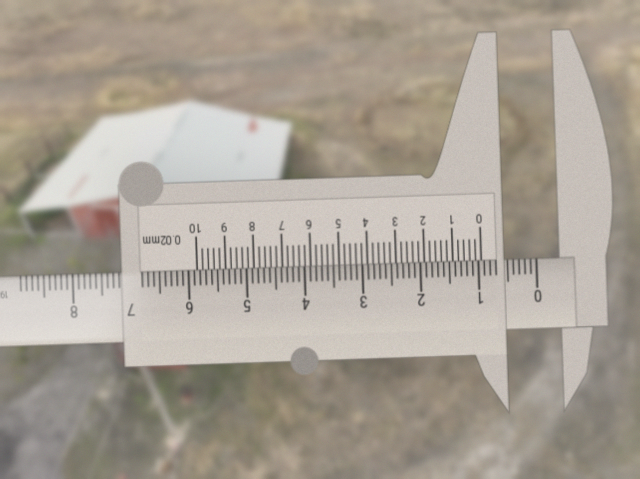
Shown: 9.5 mm
